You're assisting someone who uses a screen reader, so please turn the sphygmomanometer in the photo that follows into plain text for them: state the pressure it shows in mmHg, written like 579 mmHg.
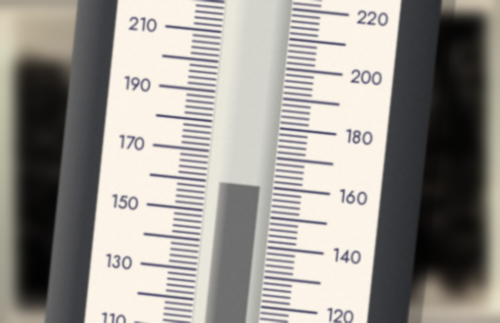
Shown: 160 mmHg
